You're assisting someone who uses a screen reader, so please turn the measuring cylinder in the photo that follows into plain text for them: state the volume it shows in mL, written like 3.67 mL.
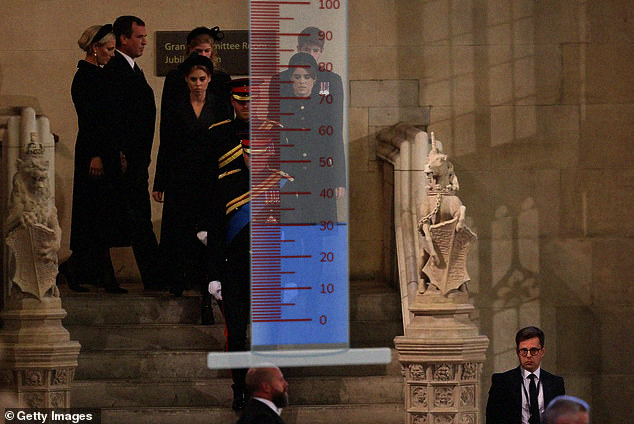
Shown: 30 mL
